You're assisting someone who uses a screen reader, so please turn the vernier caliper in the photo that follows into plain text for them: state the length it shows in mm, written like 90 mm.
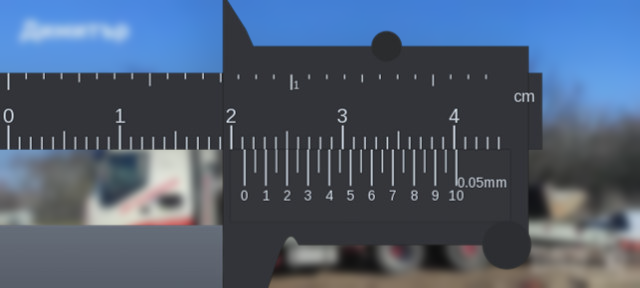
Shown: 21.2 mm
